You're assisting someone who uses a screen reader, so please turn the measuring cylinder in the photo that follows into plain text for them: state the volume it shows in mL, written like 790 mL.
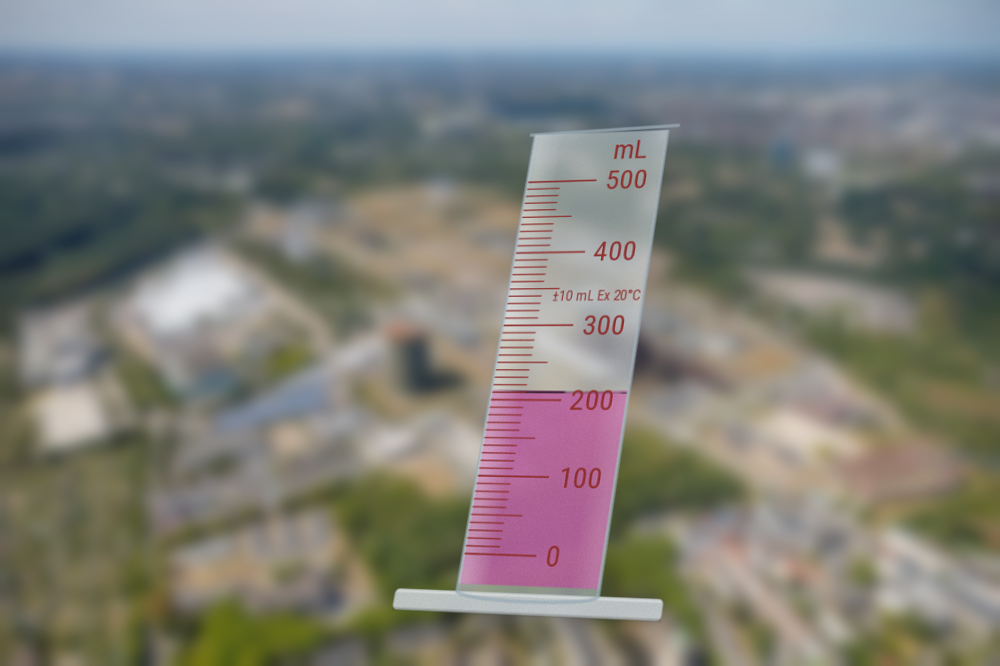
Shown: 210 mL
